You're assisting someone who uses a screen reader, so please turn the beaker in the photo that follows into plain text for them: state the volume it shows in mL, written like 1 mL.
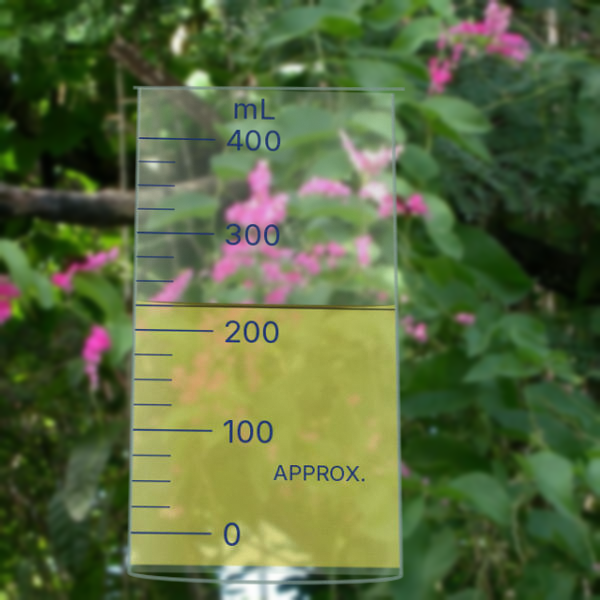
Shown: 225 mL
